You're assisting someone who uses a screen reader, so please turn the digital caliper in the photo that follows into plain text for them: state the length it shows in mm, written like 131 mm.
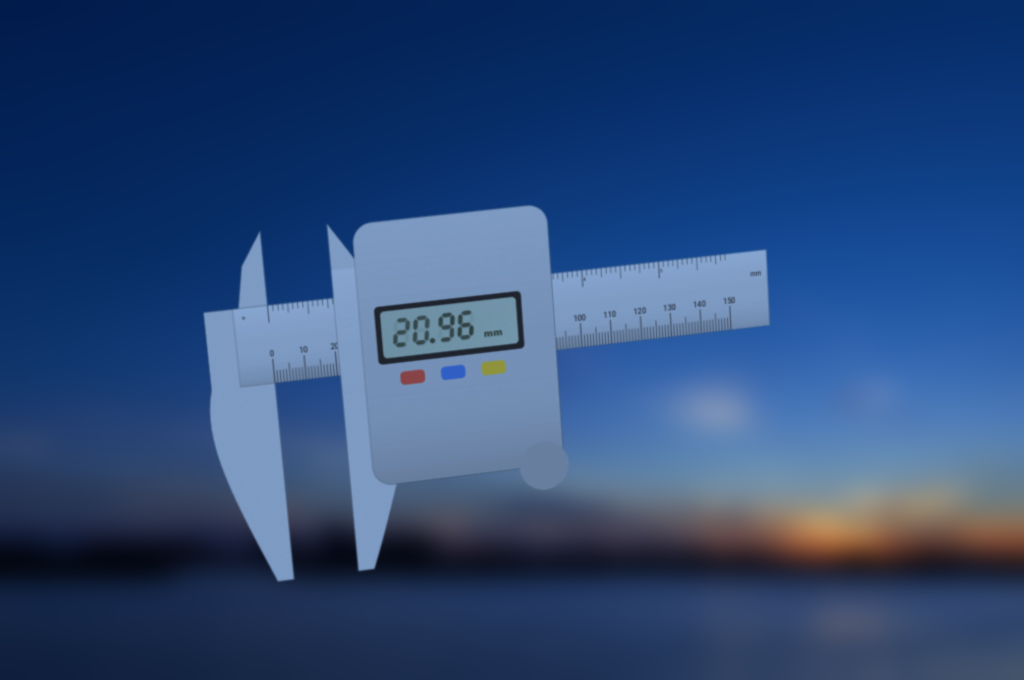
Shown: 20.96 mm
